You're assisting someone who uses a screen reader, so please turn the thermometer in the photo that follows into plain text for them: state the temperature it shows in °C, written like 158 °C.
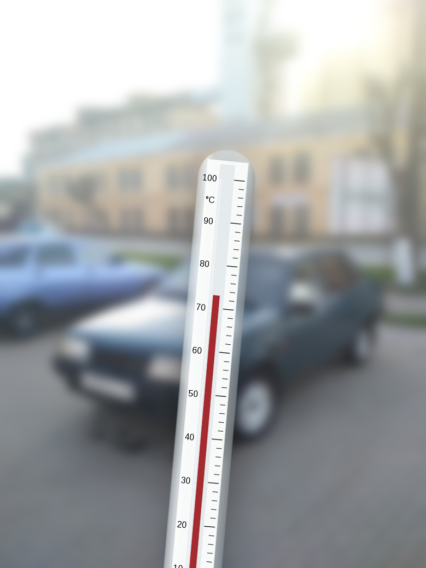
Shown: 73 °C
